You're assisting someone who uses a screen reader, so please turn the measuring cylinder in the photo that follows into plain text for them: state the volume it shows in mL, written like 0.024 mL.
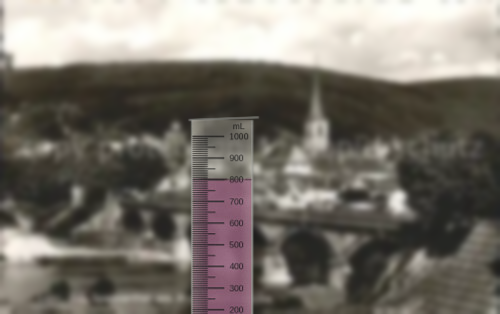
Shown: 800 mL
